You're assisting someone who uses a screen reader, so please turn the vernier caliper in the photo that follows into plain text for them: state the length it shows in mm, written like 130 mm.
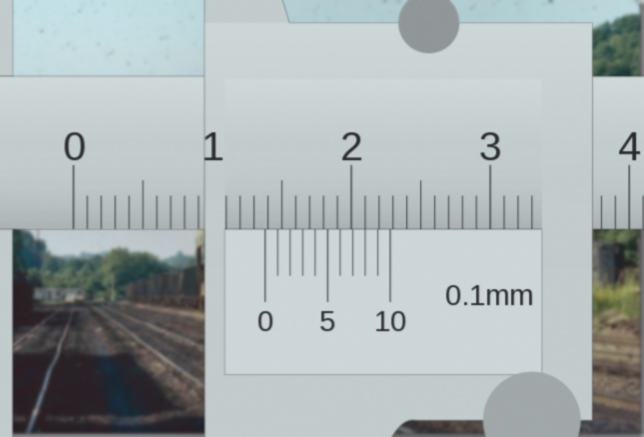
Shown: 13.8 mm
